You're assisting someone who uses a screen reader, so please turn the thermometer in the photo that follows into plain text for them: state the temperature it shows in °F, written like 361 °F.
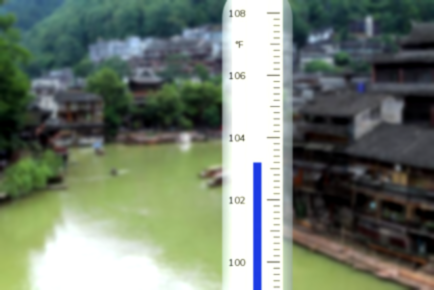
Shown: 103.2 °F
